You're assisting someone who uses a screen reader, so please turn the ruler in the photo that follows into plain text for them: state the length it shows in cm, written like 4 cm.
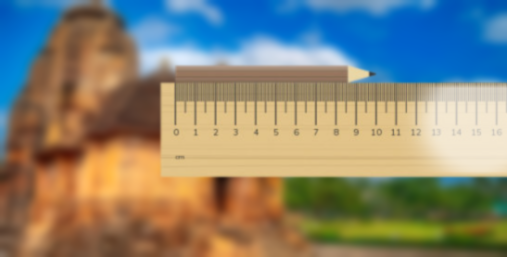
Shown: 10 cm
